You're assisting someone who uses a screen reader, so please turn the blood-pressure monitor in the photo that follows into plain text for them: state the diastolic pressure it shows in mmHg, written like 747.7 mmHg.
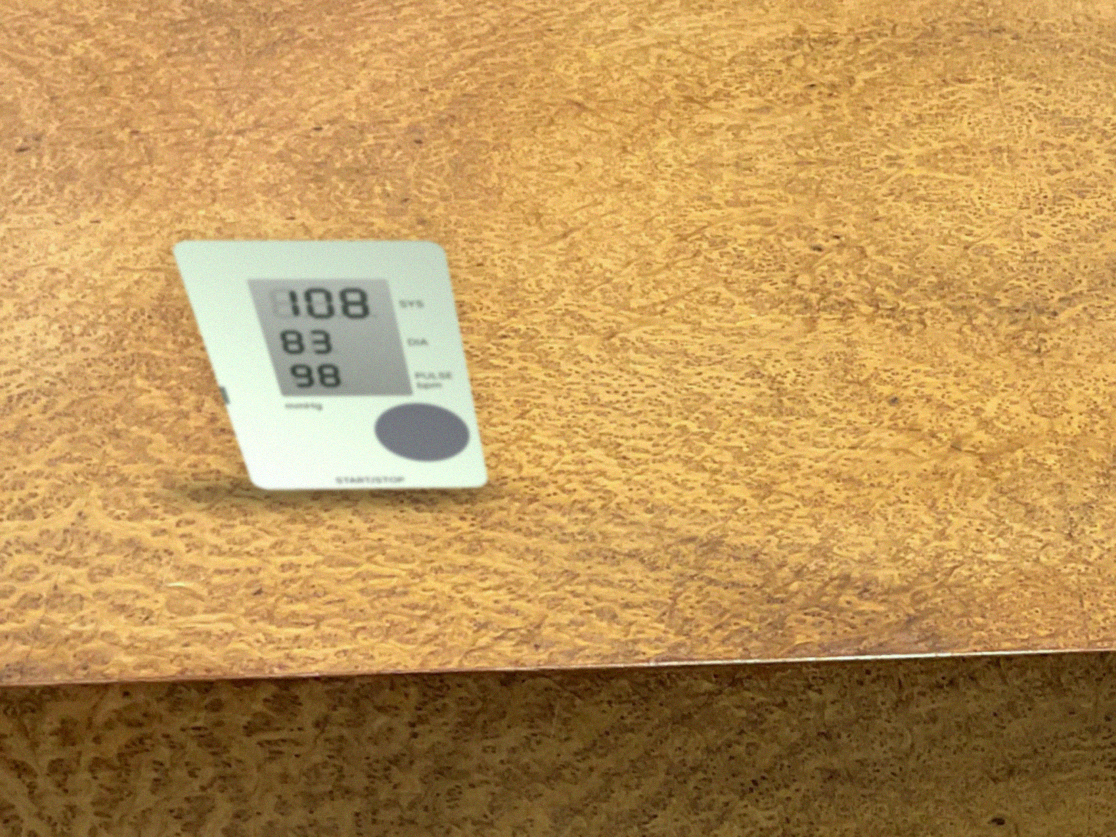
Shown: 83 mmHg
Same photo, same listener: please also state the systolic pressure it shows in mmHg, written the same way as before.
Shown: 108 mmHg
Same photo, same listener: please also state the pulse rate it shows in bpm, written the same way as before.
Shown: 98 bpm
